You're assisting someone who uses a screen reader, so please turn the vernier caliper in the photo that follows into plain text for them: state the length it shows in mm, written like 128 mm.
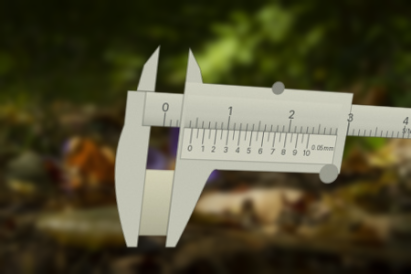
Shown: 4.4 mm
